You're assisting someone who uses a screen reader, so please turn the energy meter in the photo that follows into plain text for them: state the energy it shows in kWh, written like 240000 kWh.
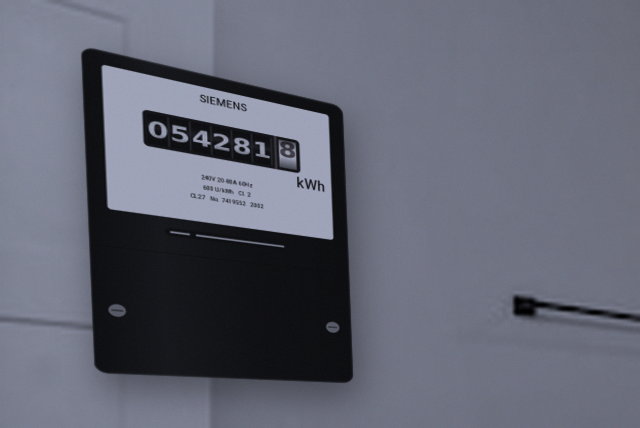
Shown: 54281.8 kWh
